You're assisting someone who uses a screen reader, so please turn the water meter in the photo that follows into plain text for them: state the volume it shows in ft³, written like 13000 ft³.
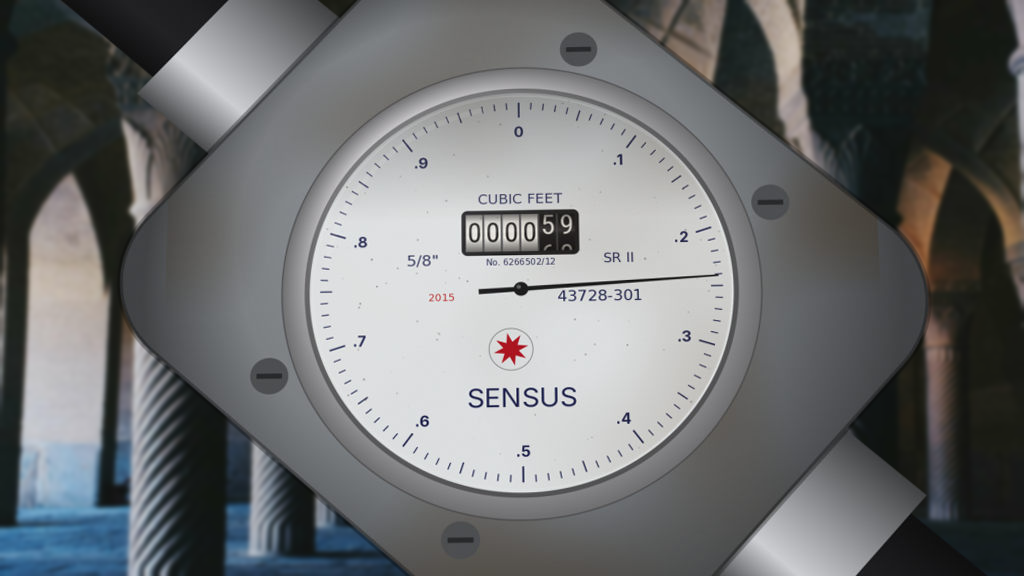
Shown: 59.24 ft³
